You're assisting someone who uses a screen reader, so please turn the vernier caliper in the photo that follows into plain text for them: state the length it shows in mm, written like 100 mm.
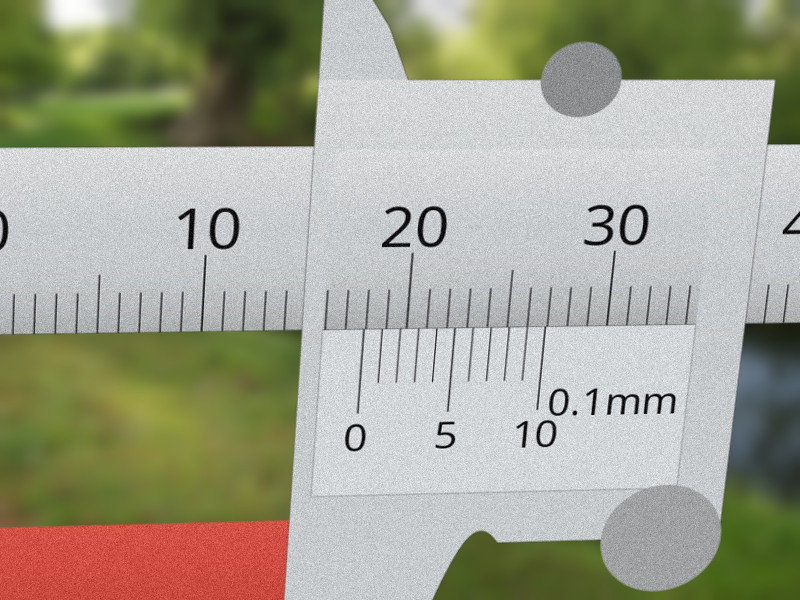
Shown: 17.9 mm
